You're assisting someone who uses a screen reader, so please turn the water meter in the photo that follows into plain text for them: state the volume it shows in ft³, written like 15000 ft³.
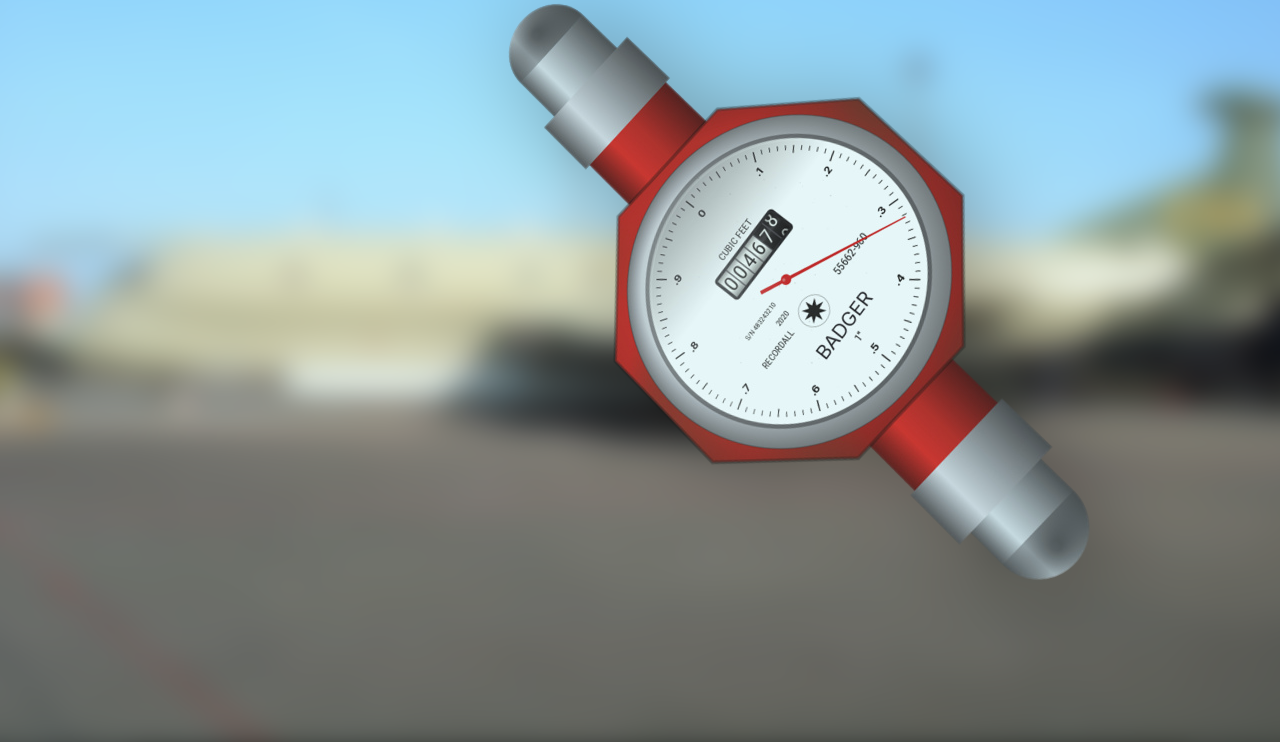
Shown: 4678.32 ft³
